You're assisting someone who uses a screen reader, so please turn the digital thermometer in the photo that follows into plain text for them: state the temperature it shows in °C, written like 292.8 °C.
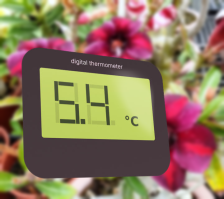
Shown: 5.4 °C
